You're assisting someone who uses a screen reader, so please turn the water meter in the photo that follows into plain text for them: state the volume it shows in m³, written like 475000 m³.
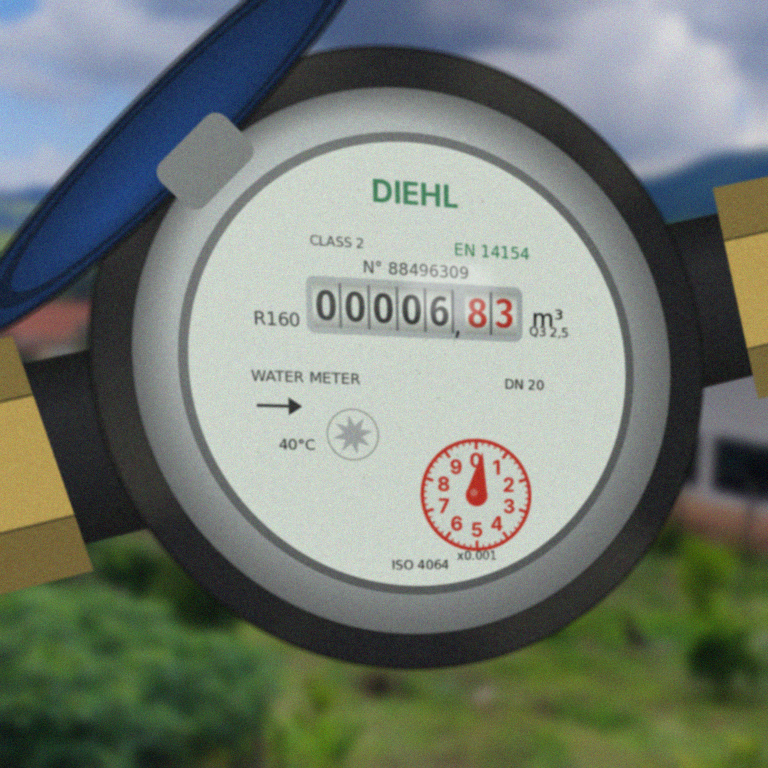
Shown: 6.830 m³
